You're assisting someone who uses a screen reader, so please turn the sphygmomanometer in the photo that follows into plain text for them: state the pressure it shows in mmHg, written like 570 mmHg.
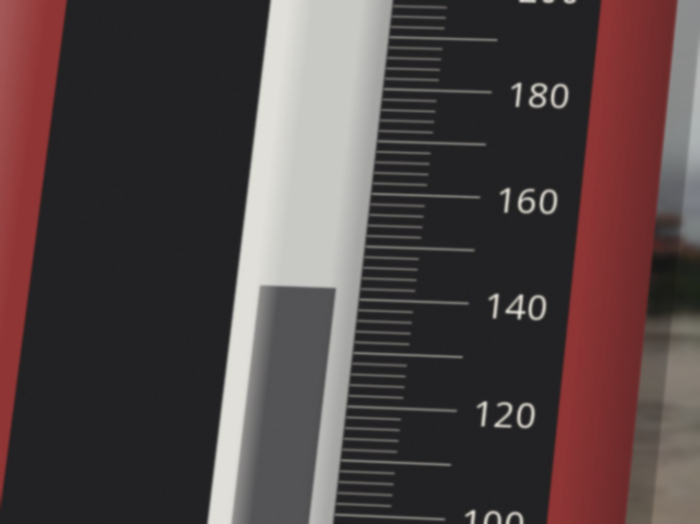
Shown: 142 mmHg
